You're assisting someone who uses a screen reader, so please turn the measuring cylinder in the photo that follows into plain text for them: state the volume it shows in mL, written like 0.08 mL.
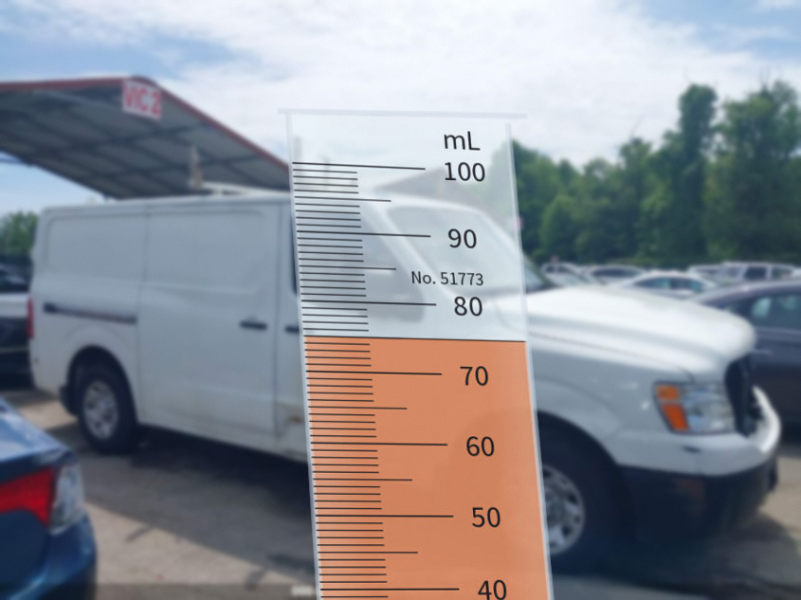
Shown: 75 mL
